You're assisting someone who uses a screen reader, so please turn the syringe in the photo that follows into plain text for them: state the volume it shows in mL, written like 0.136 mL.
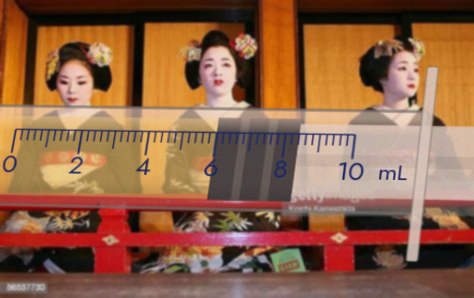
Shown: 6 mL
